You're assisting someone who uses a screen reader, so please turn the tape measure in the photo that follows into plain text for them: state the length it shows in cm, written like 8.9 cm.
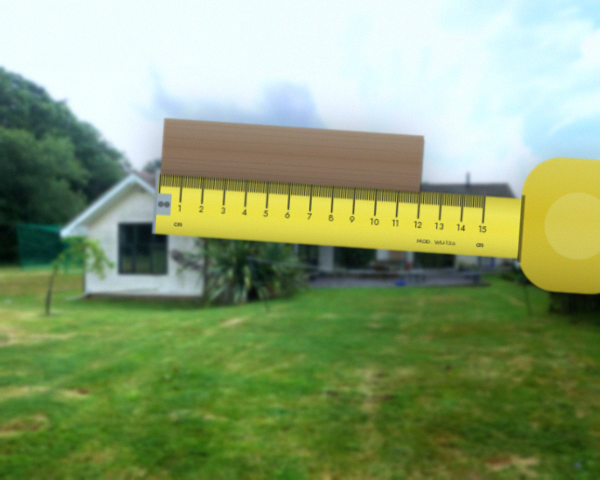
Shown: 12 cm
